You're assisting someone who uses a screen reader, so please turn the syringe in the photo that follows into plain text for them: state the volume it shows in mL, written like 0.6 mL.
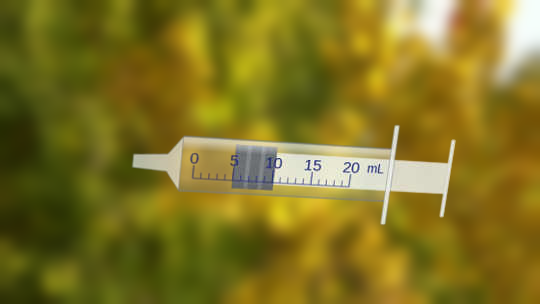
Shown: 5 mL
